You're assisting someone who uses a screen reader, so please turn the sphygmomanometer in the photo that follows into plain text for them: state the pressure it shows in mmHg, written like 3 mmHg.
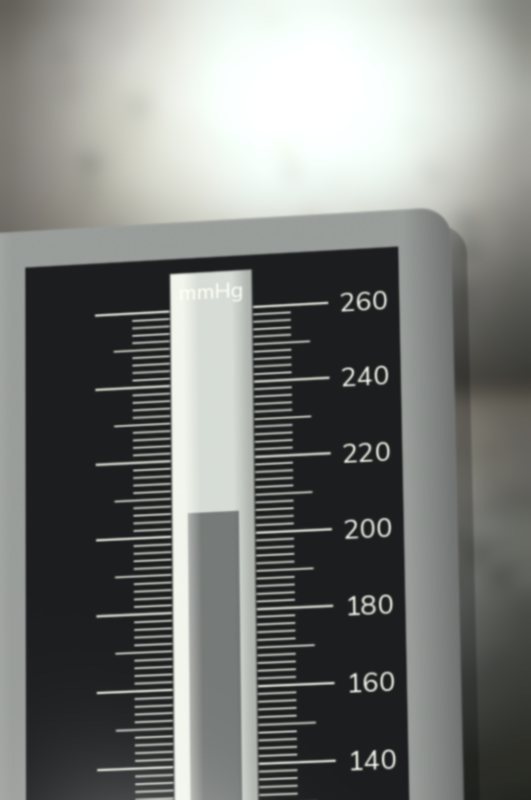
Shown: 206 mmHg
